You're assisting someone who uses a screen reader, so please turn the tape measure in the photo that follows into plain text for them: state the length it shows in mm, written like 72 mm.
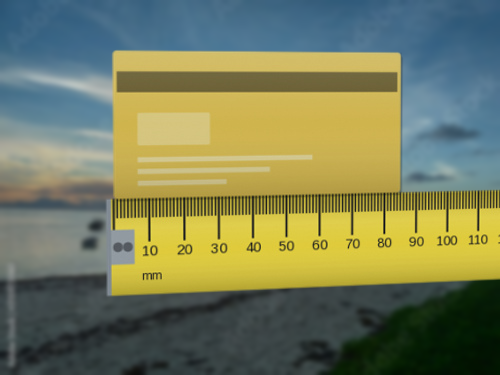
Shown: 85 mm
